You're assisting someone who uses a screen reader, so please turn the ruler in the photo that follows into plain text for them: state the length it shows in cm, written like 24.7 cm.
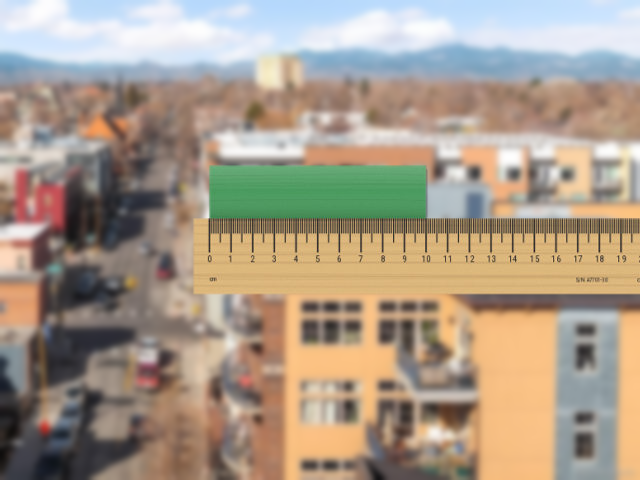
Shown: 10 cm
